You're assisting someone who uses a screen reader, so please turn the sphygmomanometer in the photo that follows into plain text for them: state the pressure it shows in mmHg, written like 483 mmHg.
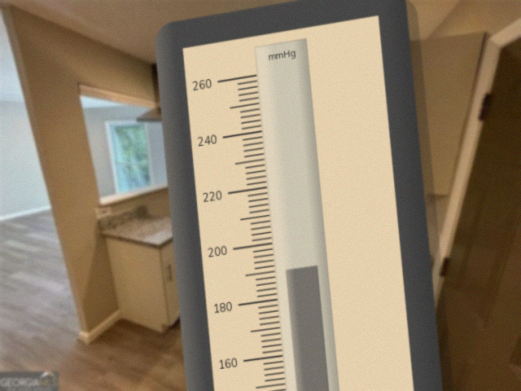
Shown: 190 mmHg
